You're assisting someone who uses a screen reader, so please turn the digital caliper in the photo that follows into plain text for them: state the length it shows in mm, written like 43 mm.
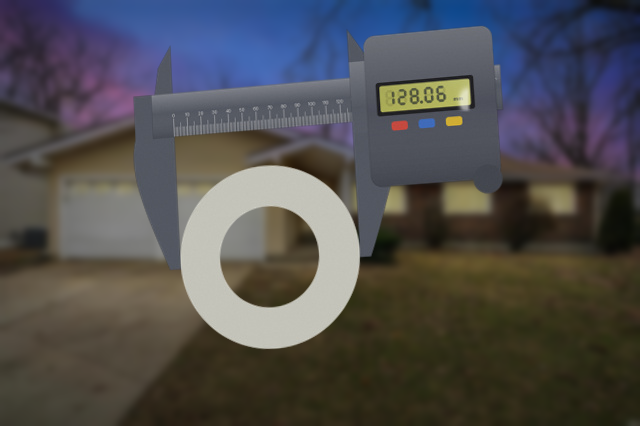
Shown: 128.06 mm
